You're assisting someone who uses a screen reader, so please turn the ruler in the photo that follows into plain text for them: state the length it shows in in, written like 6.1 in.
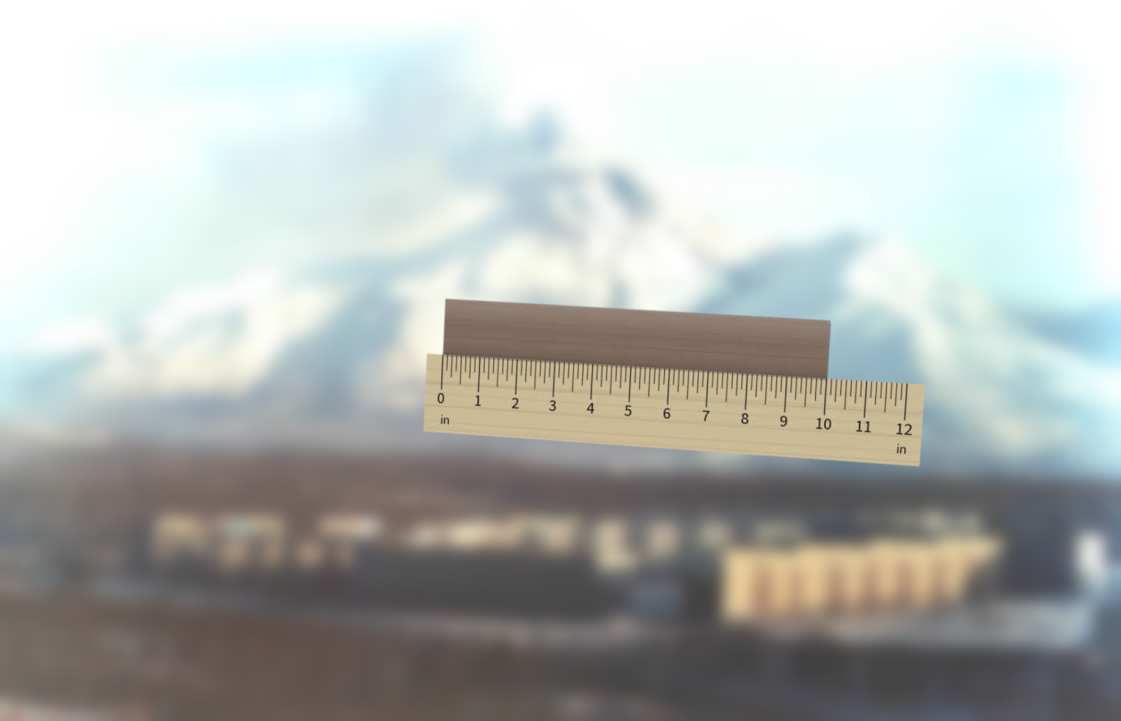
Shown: 10 in
